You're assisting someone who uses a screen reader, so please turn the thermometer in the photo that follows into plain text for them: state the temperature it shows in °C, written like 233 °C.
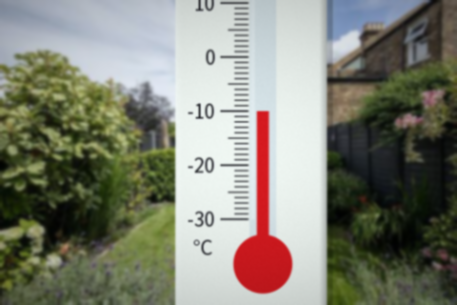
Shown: -10 °C
